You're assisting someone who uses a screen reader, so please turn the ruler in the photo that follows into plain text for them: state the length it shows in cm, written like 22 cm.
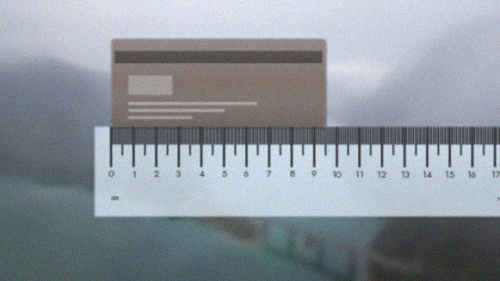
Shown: 9.5 cm
